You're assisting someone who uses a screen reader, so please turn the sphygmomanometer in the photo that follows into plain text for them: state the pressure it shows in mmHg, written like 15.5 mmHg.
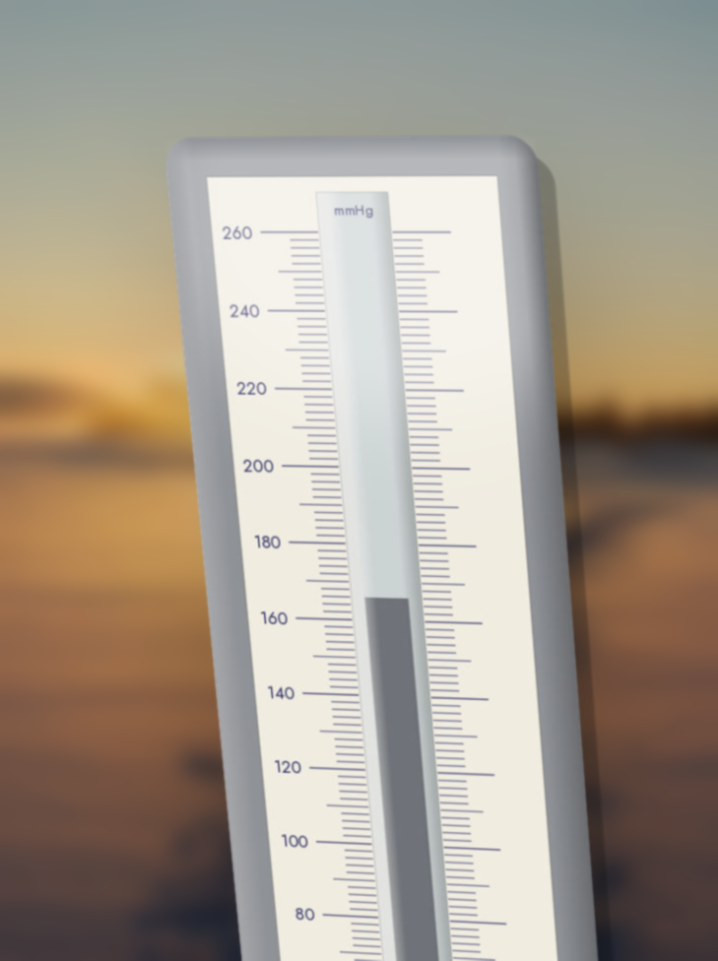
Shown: 166 mmHg
